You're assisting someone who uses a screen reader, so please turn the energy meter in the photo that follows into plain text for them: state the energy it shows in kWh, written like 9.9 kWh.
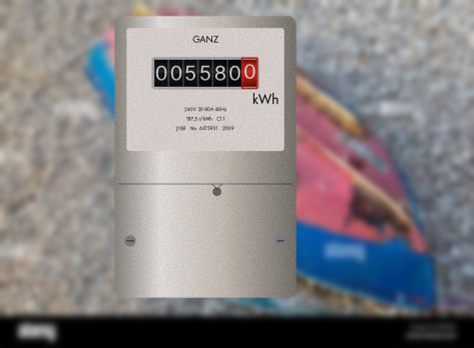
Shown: 5580.0 kWh
